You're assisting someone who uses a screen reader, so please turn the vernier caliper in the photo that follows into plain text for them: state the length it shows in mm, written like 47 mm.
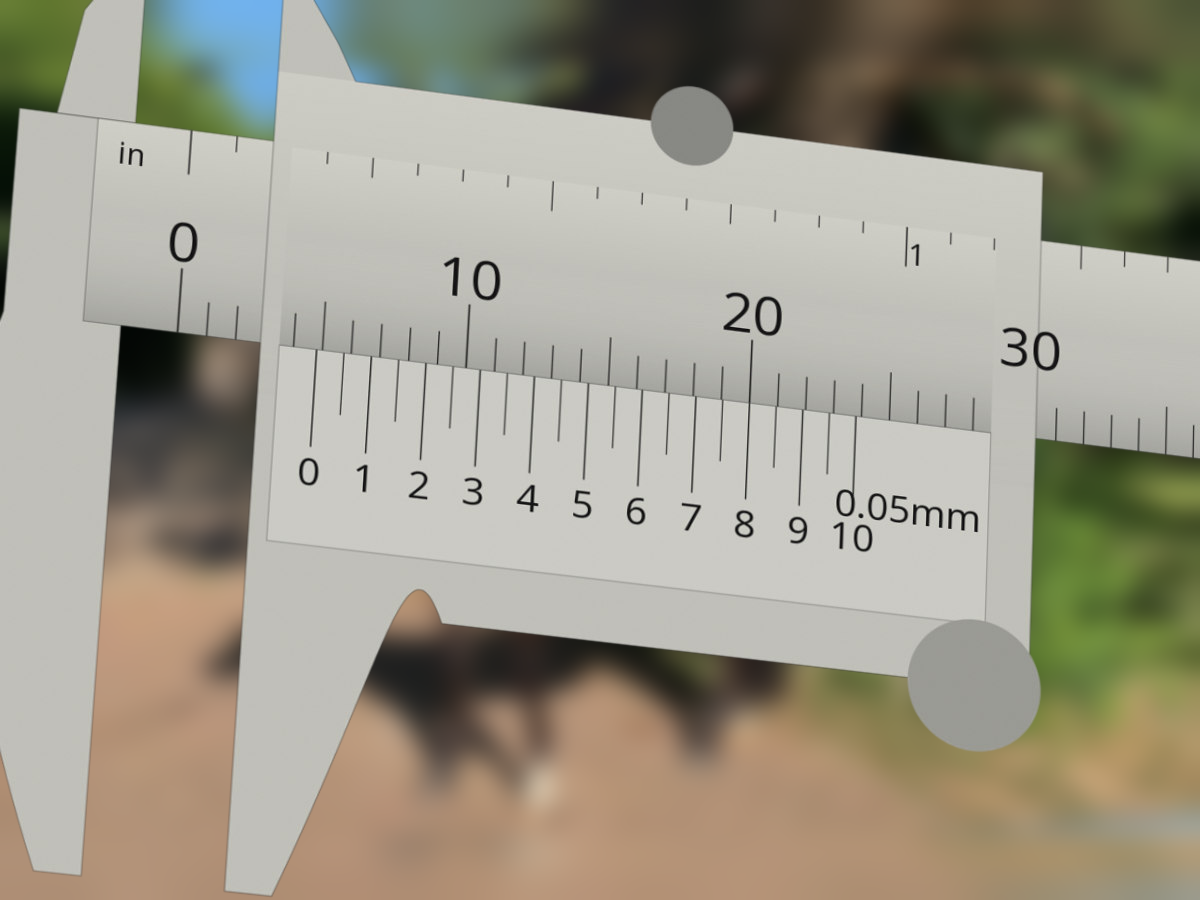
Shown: 4.80 mm
